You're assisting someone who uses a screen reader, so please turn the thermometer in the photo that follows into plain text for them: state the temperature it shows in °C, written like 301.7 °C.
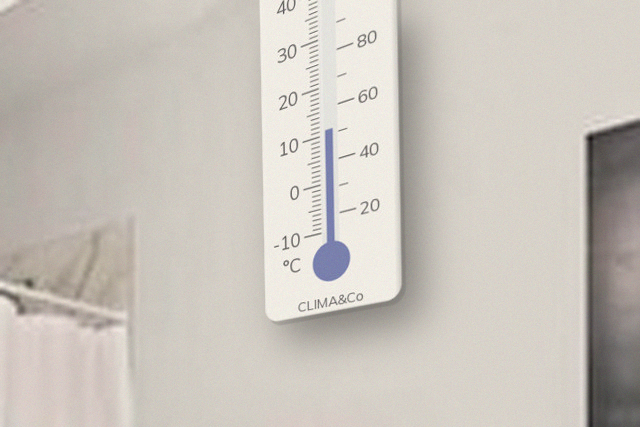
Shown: 11 °C
